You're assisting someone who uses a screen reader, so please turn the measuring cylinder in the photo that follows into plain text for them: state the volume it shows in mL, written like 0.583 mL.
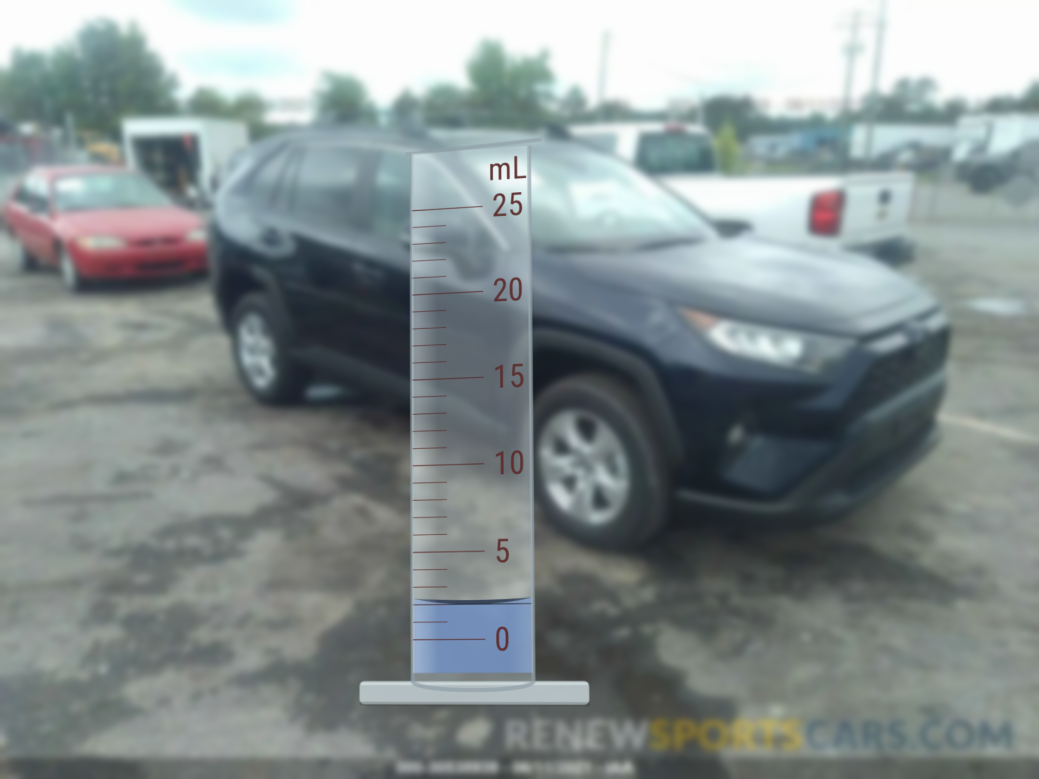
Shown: 2 mL
